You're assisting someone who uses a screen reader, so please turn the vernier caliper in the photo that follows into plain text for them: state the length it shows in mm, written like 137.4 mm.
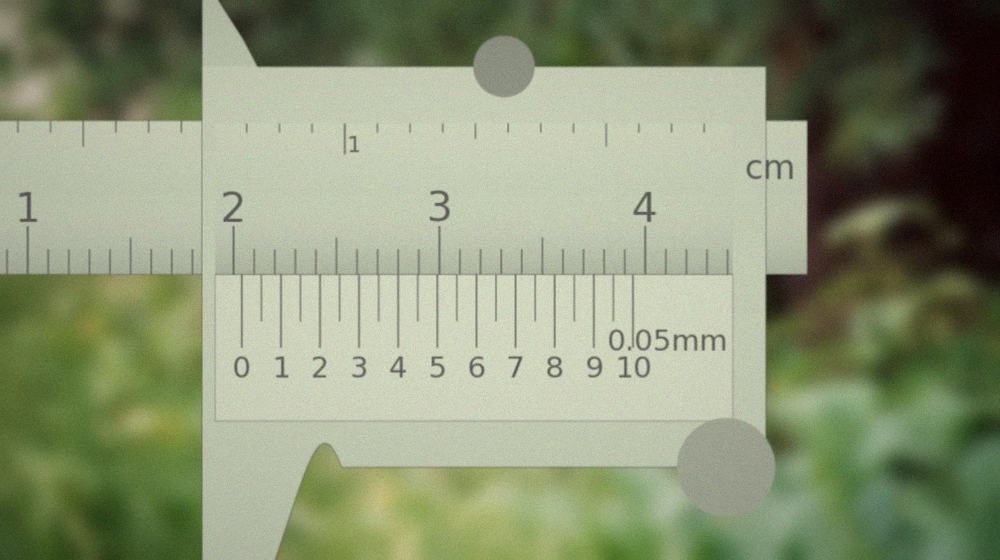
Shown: 20.4 mm
